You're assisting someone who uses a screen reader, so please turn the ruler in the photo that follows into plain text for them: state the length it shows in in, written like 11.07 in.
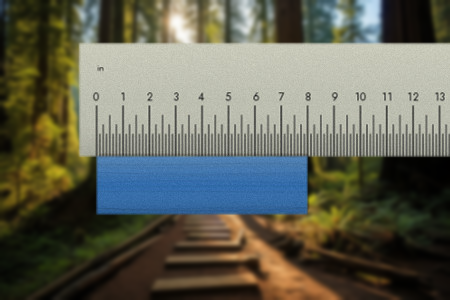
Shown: 8 in
